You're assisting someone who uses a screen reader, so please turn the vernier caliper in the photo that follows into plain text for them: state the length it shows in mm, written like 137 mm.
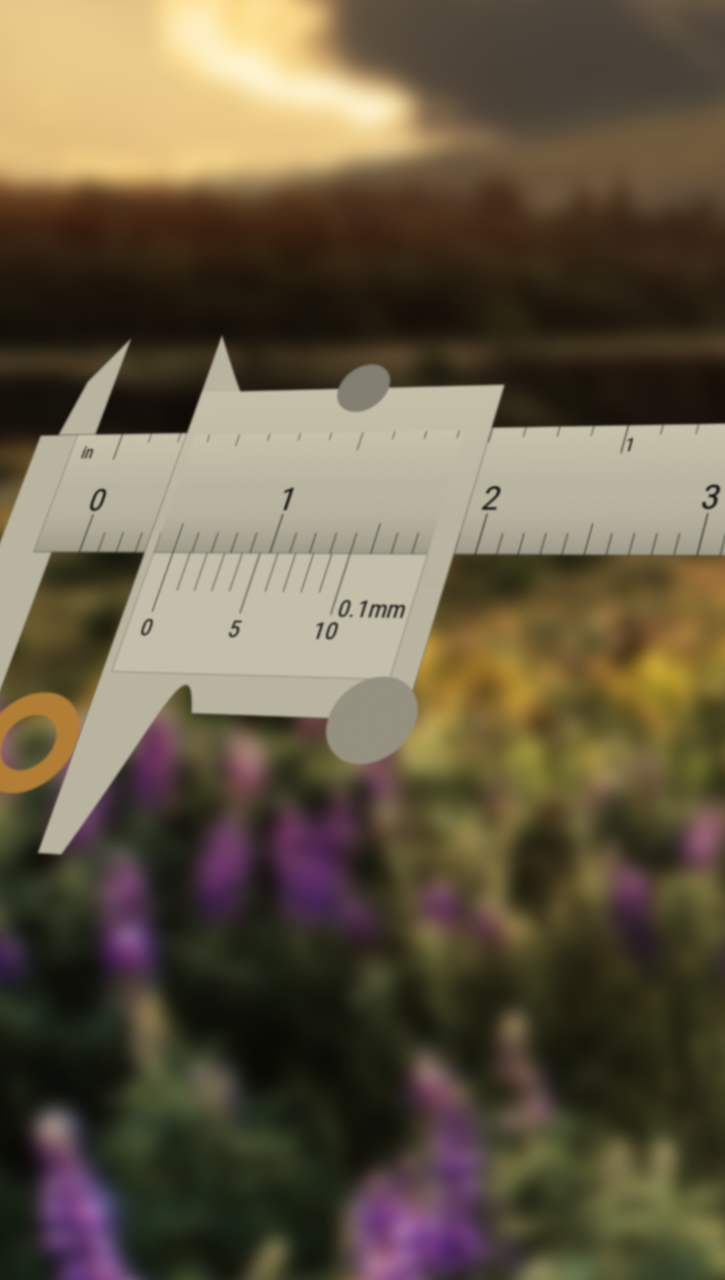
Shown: 5.0 mm
